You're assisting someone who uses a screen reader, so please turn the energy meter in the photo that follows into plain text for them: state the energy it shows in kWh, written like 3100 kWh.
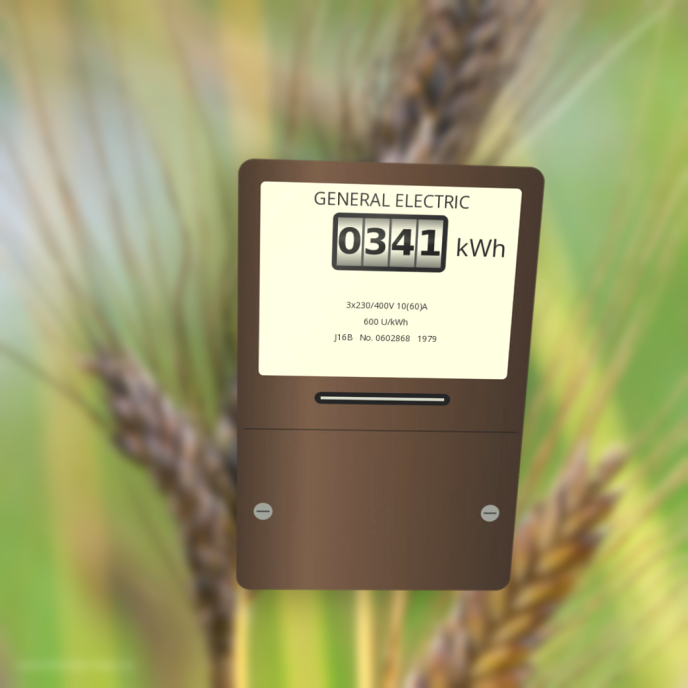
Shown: 341 kWh
